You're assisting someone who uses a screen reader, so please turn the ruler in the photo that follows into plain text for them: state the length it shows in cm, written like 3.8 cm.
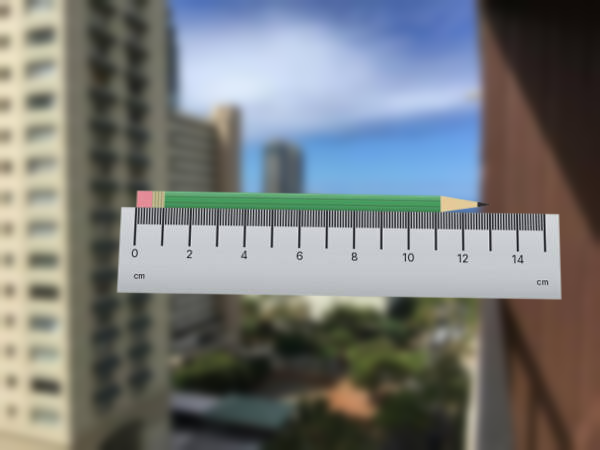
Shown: 13 cm
